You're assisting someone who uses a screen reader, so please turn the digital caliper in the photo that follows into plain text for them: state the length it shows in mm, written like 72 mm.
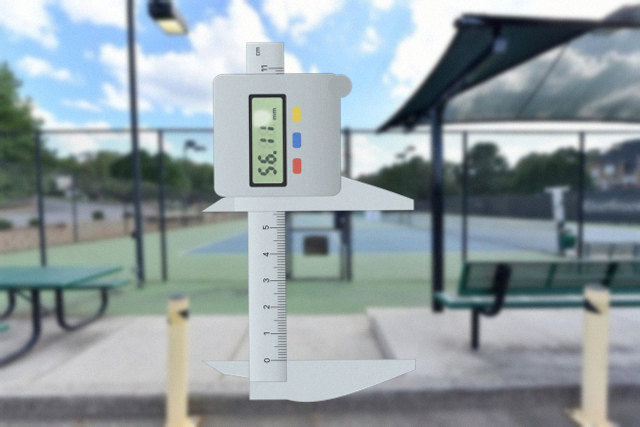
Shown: 56.11 mm
